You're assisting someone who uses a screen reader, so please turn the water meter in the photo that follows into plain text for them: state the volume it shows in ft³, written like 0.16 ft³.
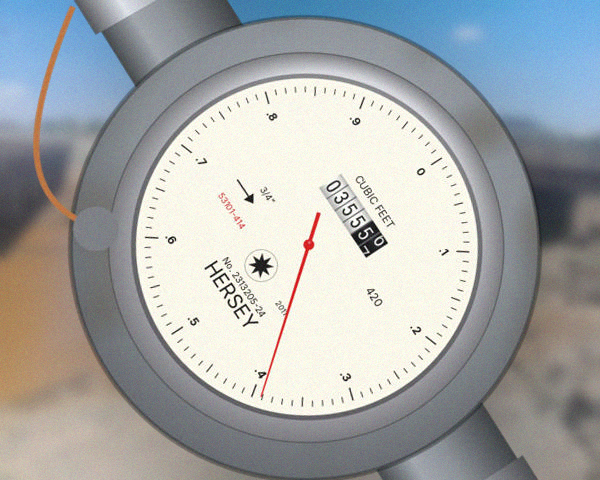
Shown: 35556.39 ft³
